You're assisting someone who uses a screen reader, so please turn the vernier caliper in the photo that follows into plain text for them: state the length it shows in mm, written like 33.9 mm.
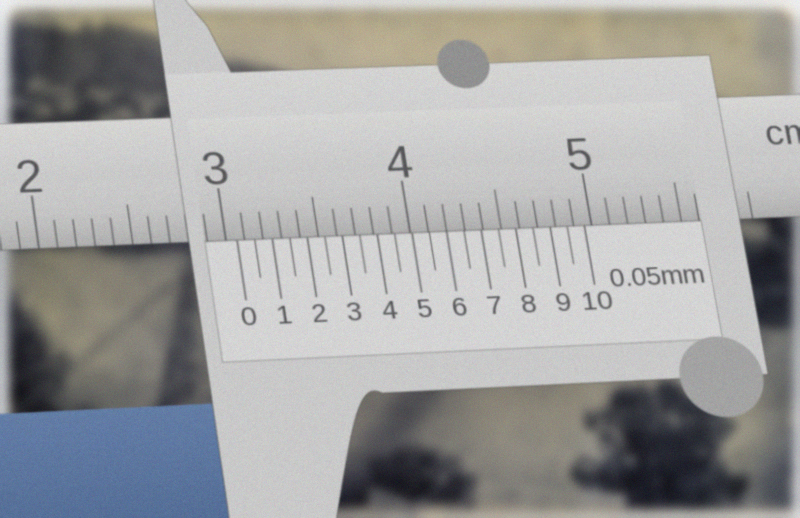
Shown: 30.6 mm
